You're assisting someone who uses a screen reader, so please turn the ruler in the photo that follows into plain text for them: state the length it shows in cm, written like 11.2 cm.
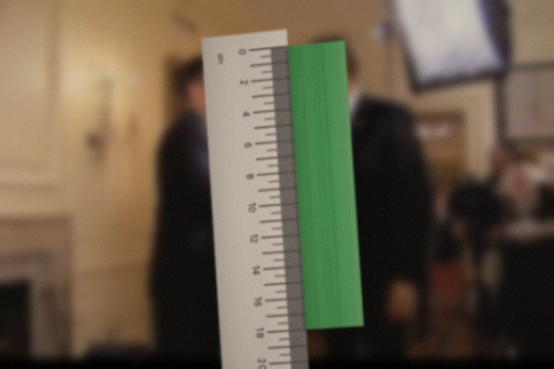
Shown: 18 cm
